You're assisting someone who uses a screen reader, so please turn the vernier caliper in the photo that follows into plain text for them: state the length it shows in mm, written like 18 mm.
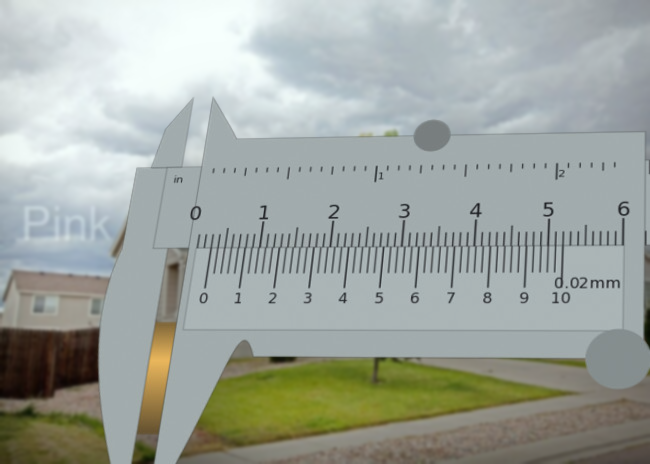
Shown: 3.0 mm
